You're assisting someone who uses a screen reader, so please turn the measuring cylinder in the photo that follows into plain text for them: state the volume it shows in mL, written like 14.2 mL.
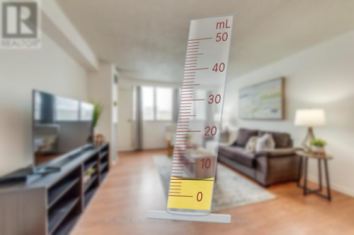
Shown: 5 mL
